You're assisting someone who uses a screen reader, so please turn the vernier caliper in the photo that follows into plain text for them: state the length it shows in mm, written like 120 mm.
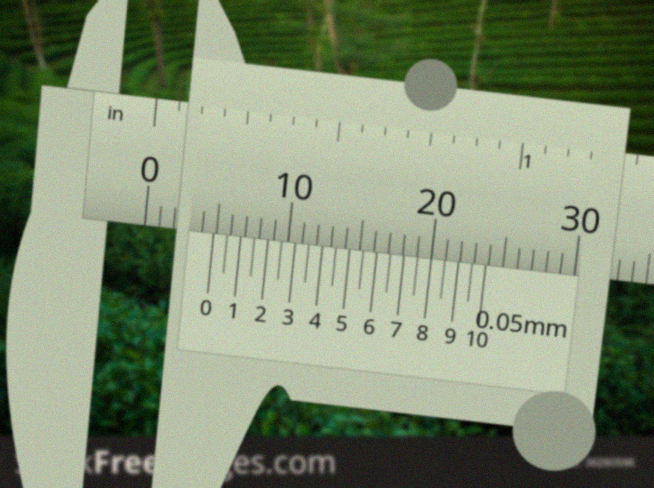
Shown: 4.8 mm
